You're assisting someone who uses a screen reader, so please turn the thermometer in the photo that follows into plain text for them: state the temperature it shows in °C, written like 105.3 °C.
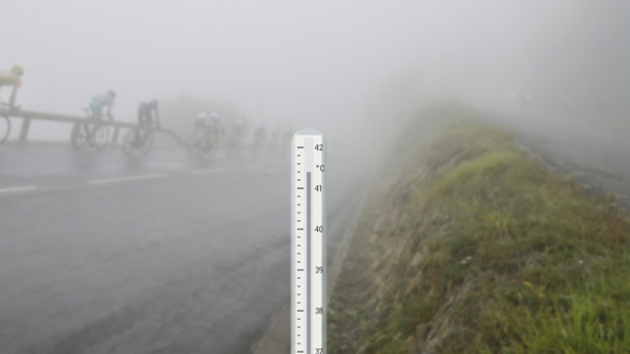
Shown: 41.4 °C
